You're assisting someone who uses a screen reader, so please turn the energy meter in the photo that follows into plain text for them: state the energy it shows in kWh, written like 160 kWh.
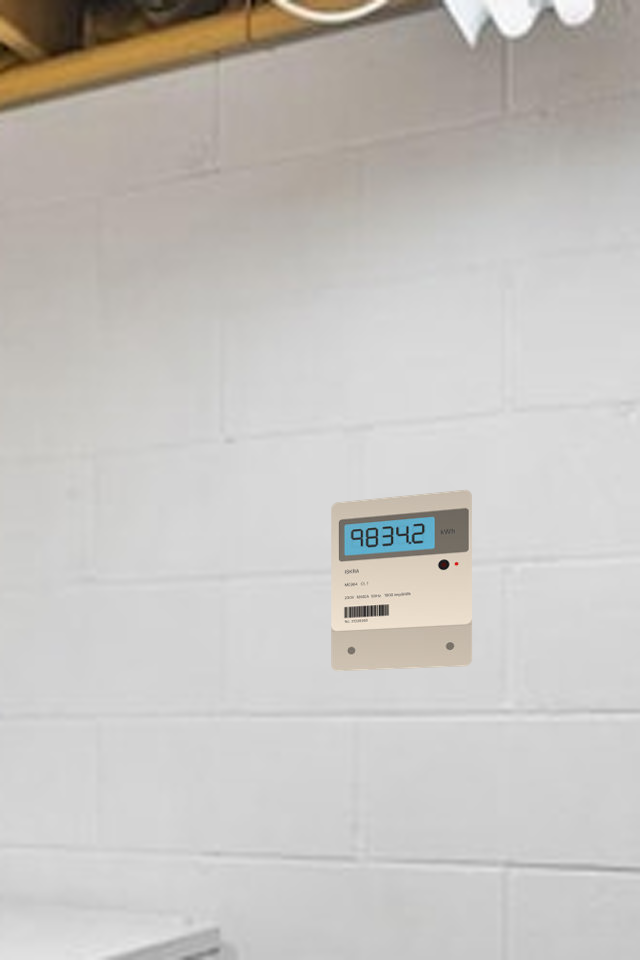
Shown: 9834.2 kWh
